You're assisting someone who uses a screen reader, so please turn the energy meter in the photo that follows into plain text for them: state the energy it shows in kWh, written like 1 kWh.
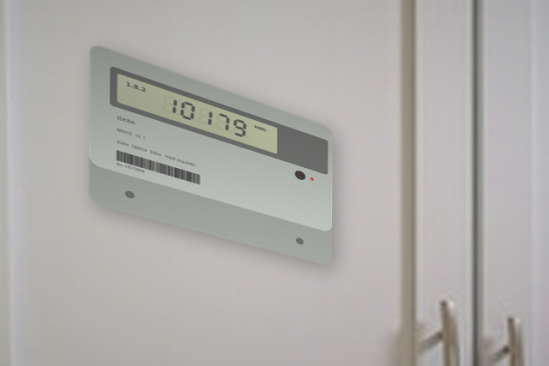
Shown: 10179 kWh
